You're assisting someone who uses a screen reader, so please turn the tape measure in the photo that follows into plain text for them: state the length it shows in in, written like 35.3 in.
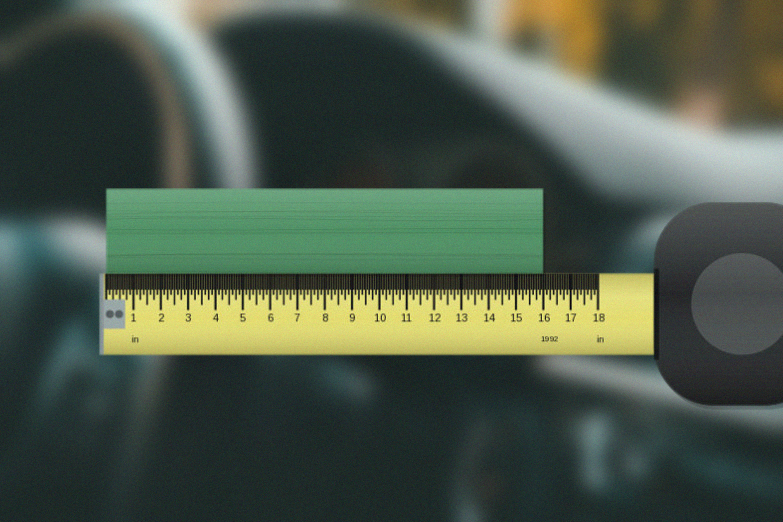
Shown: 16 in
